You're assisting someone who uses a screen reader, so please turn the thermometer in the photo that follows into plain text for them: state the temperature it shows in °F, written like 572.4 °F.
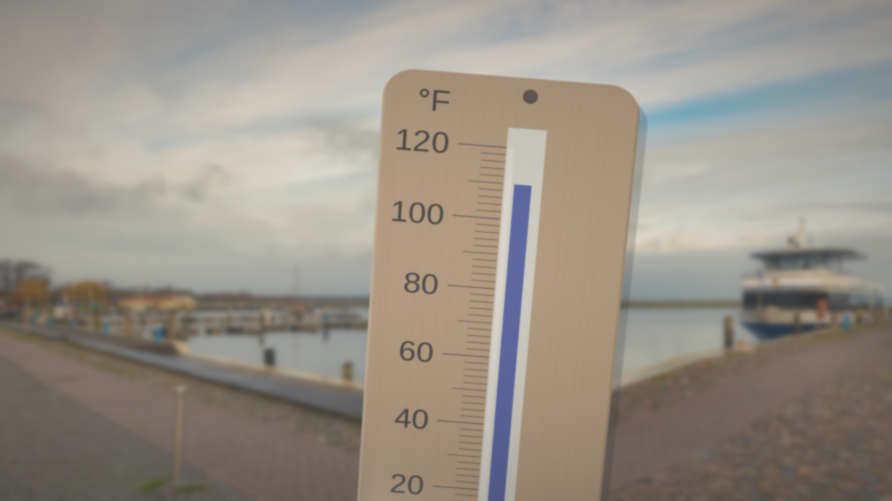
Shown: 110 °F
